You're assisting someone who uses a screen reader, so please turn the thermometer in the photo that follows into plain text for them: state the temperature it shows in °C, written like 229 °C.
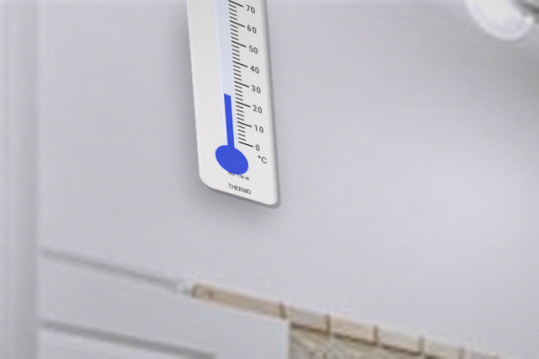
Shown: 22 °C
